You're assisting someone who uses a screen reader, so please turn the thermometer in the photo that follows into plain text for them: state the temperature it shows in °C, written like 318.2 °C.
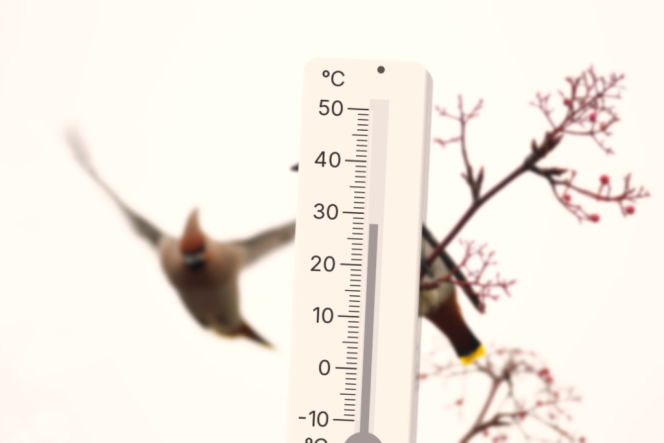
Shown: 28 °C
